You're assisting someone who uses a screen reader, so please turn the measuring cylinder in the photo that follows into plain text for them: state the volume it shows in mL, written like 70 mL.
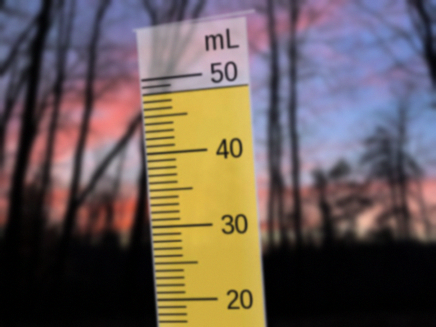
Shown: 48 mL
